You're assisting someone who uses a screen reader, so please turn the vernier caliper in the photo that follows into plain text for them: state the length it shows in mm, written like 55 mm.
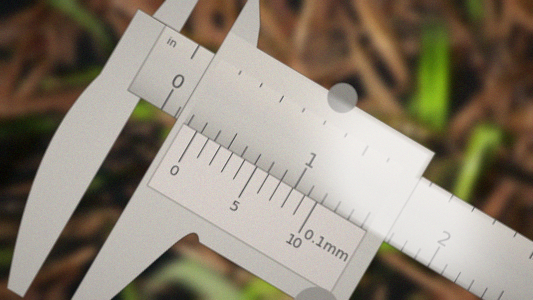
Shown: 2.7 mm
